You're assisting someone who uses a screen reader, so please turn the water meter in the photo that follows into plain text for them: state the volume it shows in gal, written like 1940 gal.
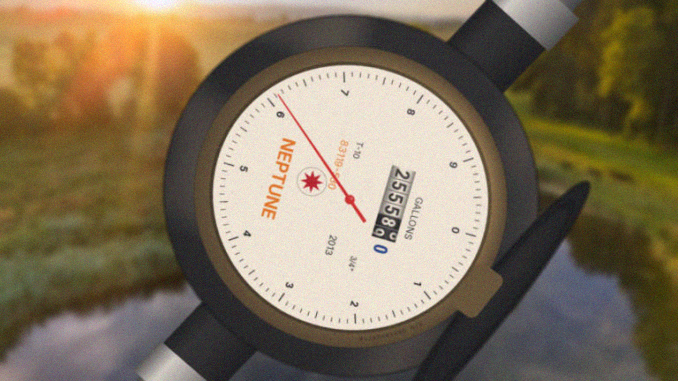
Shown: 2555886.1 gal
